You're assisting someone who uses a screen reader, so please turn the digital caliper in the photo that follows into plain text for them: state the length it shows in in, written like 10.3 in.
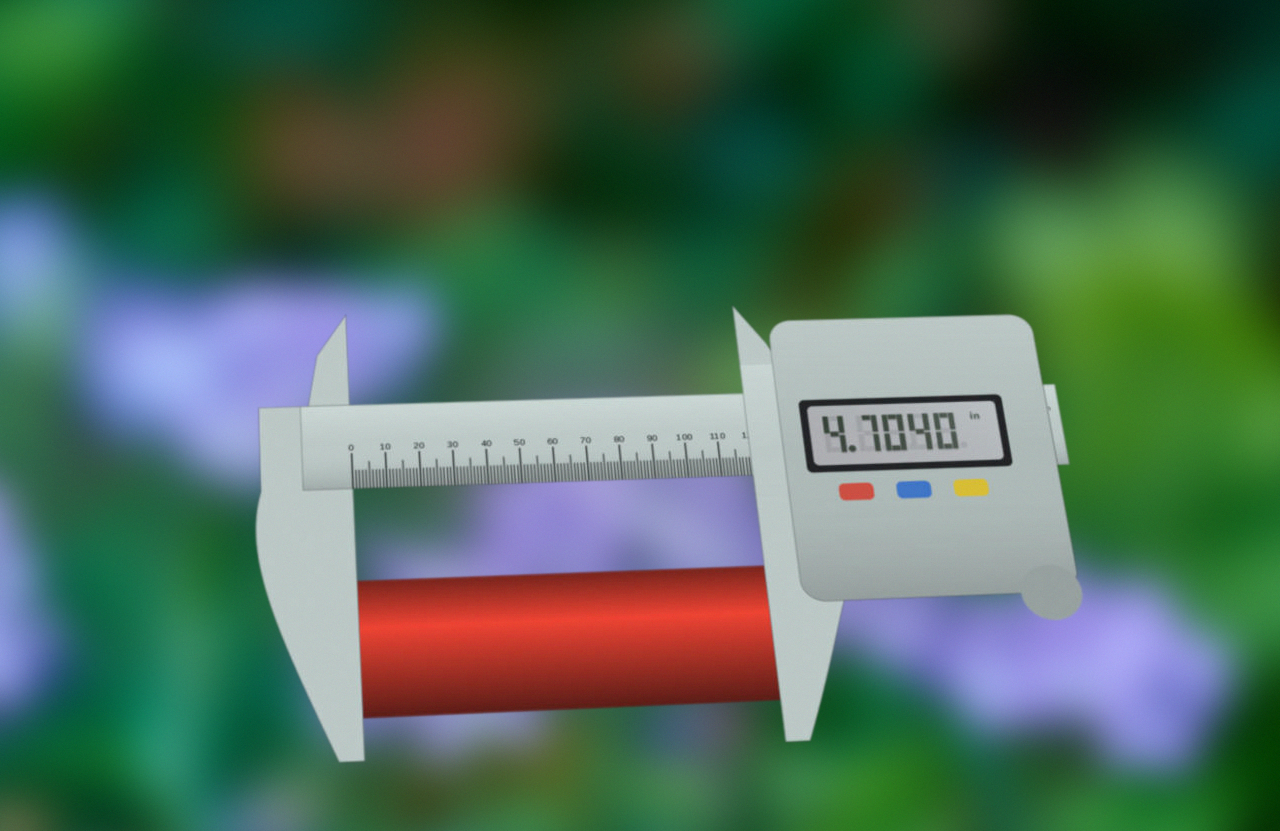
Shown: 4.7040 in
